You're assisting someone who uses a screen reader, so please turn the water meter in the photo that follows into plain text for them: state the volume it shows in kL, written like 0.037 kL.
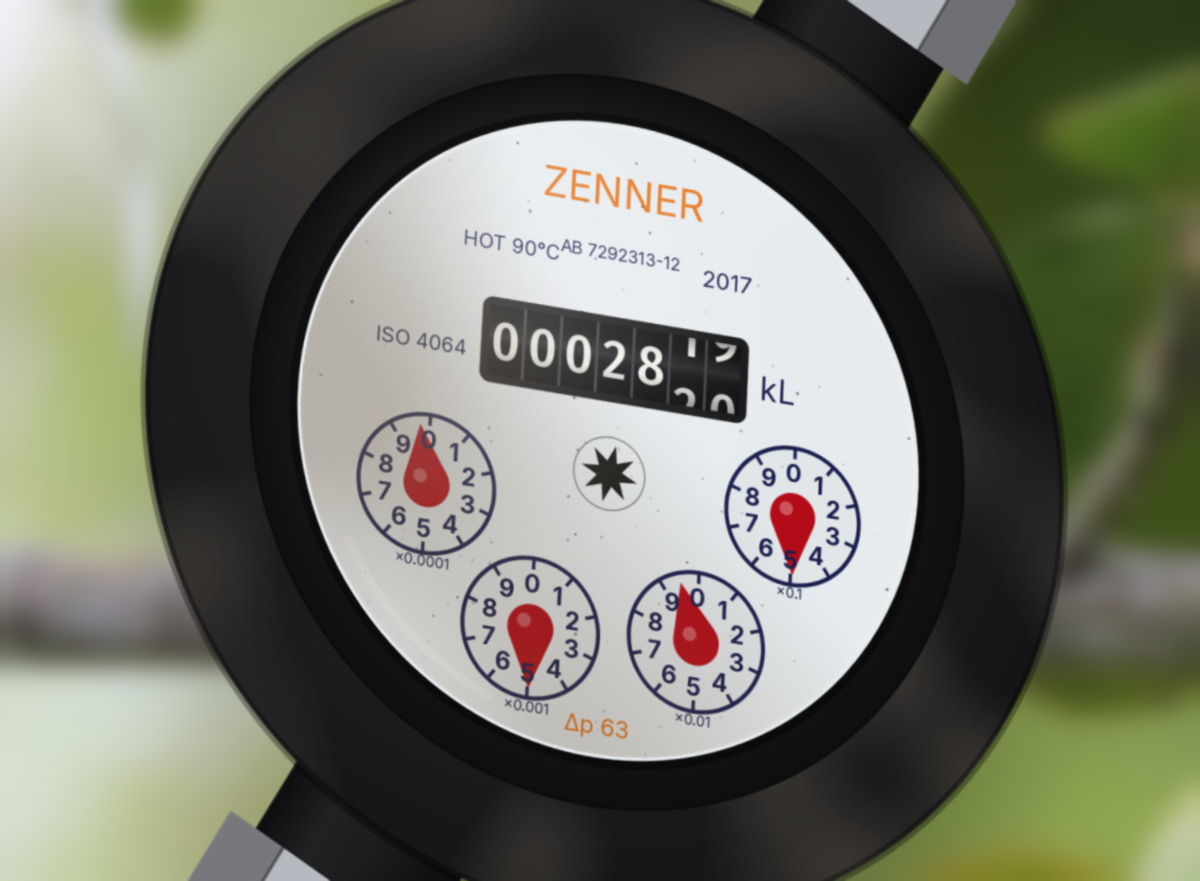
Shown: 2819.4949 kL
